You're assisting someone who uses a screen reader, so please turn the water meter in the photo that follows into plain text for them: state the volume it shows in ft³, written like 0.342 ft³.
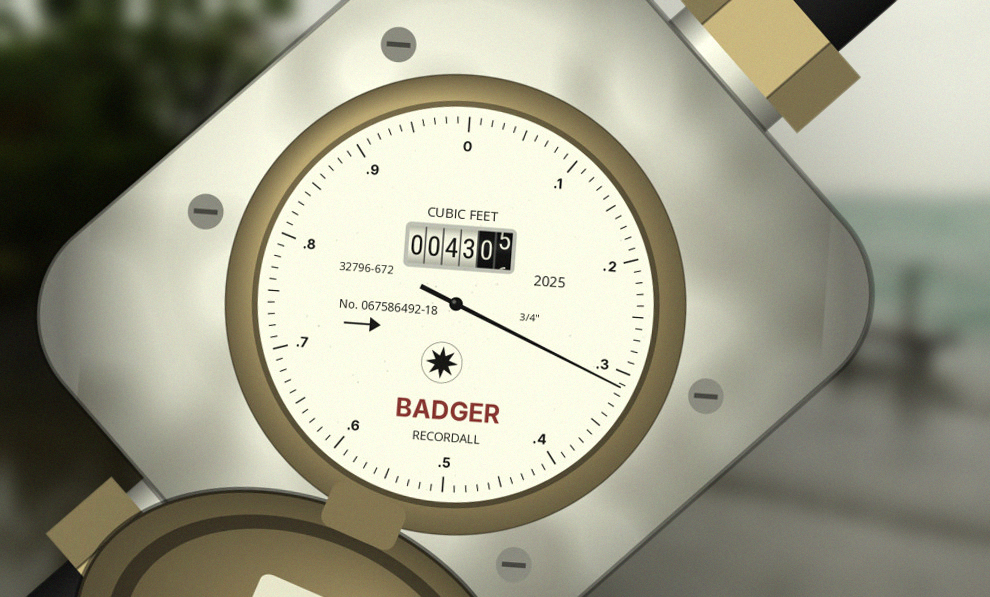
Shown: 4305.31 ft³
